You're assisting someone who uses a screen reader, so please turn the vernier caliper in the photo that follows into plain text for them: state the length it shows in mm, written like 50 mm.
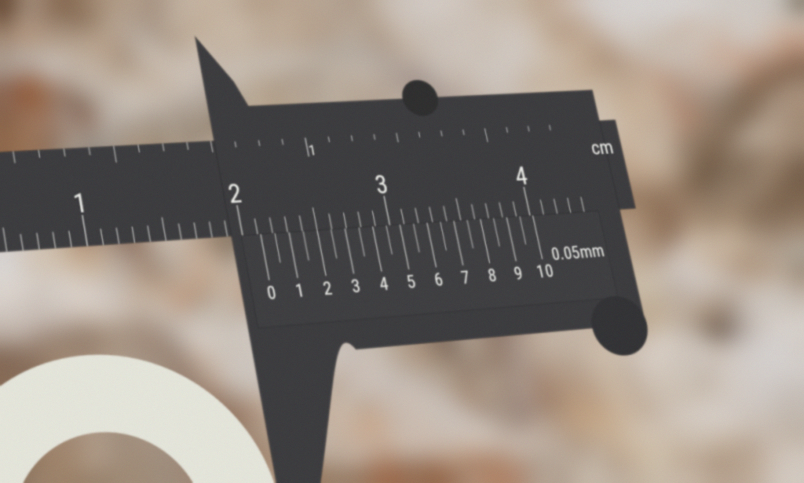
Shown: 21.2 mm
